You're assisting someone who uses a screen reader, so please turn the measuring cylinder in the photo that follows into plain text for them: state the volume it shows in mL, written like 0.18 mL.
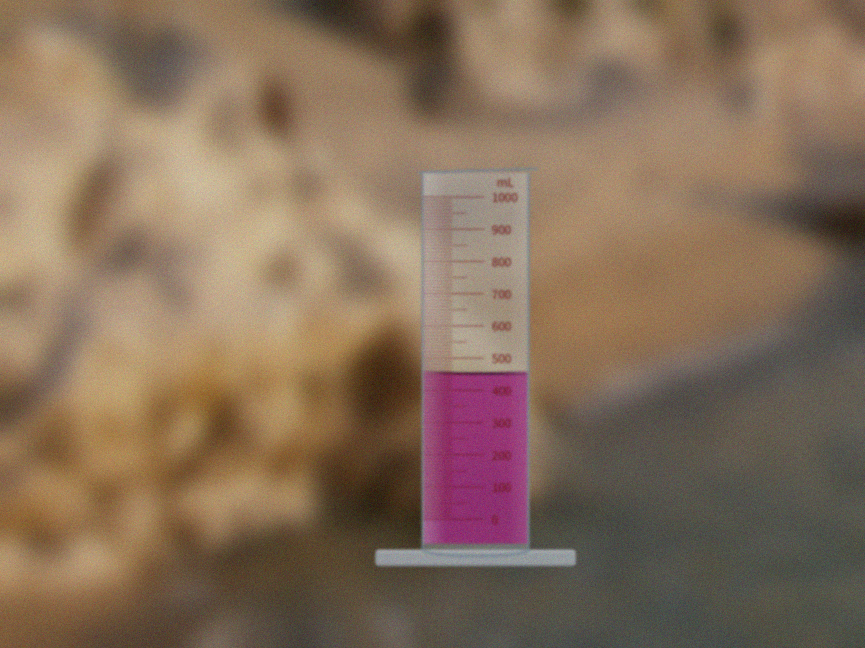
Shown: 450 mL
